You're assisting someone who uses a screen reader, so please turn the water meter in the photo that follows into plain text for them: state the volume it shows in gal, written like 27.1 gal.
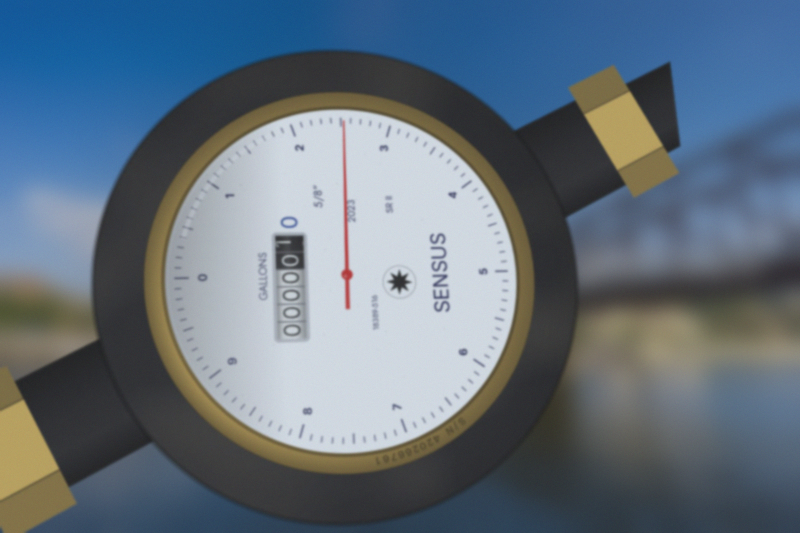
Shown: 12.5 gal
